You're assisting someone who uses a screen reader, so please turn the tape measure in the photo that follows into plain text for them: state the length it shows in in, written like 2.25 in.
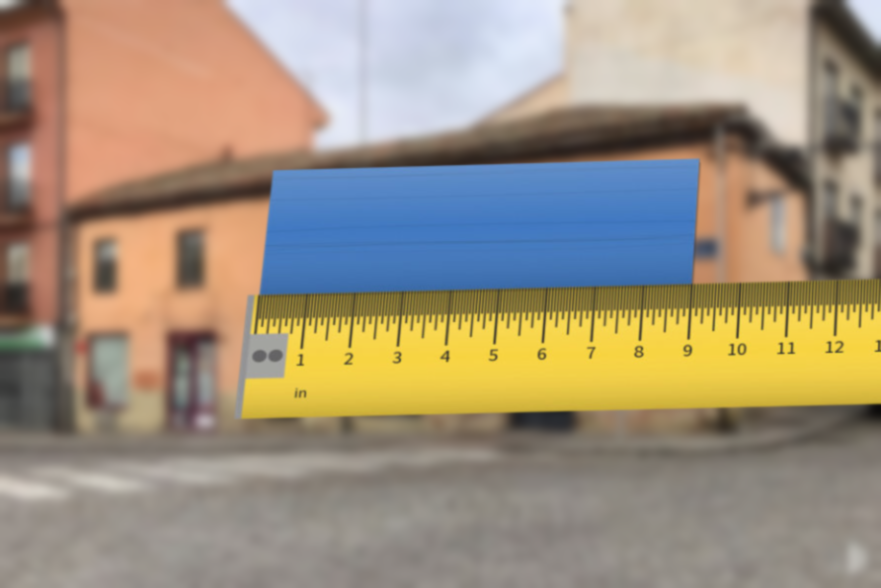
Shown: 9 in
